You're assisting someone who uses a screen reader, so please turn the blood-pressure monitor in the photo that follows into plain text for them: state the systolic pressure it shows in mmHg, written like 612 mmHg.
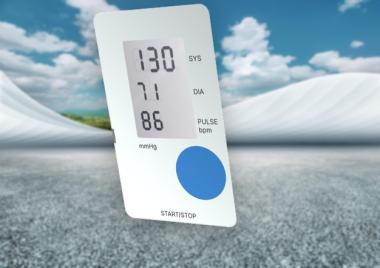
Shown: 130 mmHg
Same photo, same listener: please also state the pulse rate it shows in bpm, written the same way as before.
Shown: 86 bpm
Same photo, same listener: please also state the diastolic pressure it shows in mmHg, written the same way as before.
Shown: 71 mmHg
